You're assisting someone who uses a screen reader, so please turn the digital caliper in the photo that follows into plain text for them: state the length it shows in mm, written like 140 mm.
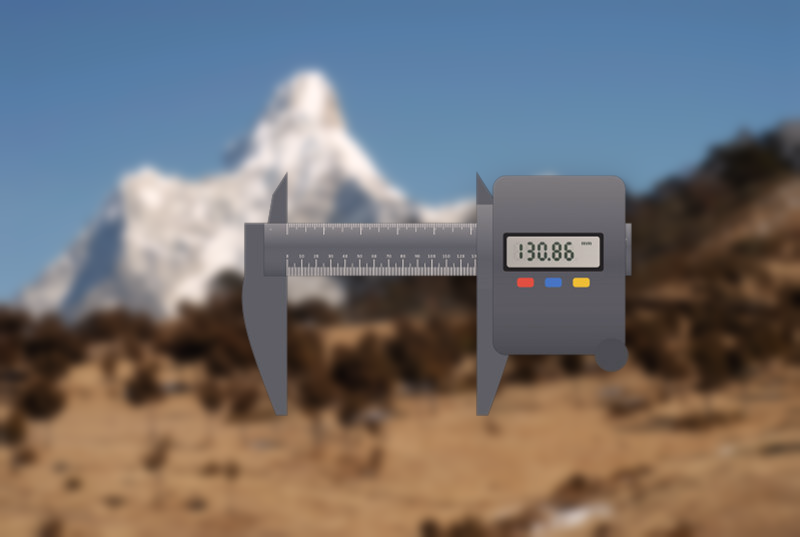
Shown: 130.86 mm
